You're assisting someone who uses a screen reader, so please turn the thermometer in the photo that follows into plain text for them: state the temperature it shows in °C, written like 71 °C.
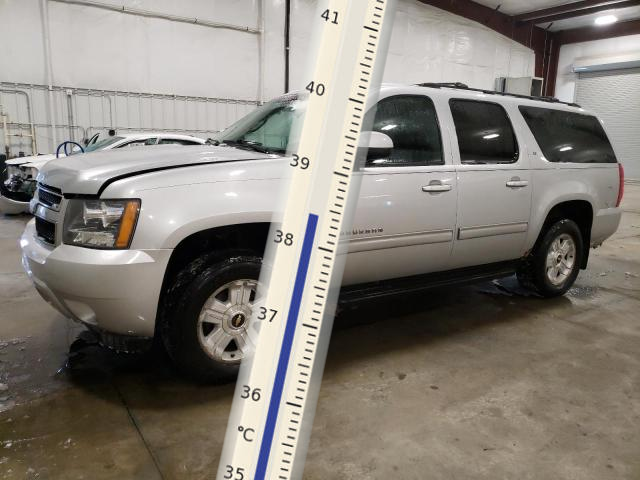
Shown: 38.4 °C
